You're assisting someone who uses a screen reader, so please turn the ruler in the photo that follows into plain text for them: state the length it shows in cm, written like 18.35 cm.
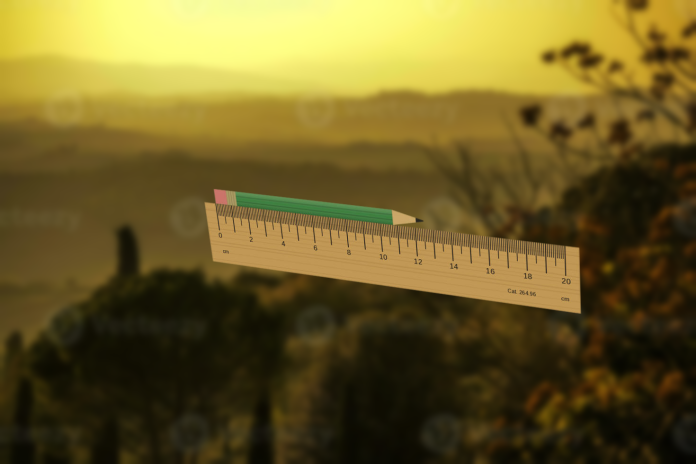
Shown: 12.5 cm
